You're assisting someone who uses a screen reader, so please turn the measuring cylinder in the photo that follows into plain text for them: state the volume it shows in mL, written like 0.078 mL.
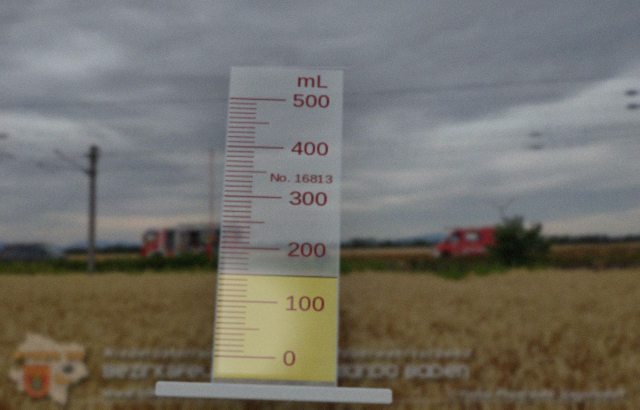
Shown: 150 mL
